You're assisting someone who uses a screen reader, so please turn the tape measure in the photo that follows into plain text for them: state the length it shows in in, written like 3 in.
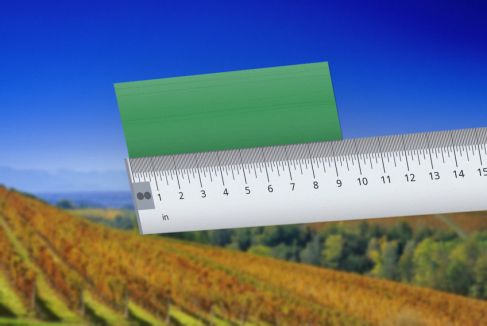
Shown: 9.5 in
